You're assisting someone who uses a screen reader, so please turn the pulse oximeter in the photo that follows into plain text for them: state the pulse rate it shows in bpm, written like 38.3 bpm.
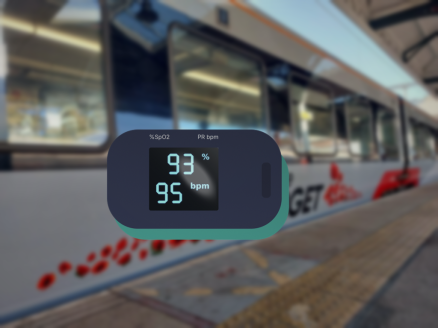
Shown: 95 bpm
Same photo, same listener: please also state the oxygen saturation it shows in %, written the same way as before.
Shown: 93 %
